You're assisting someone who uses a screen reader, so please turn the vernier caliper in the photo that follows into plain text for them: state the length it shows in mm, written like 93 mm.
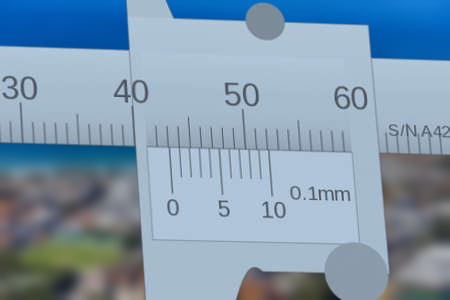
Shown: 43.1 mm
